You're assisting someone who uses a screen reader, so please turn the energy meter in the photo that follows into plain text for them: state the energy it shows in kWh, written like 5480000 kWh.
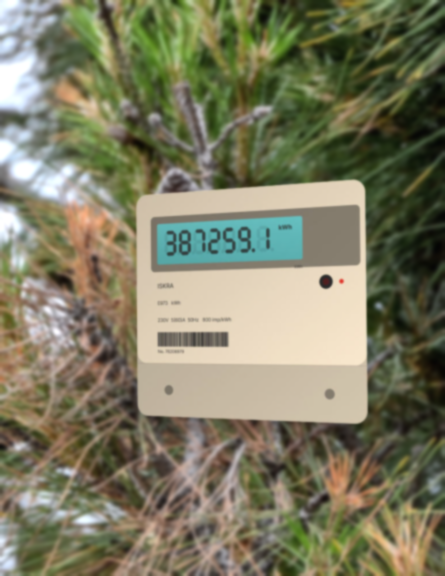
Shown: 387259.1 kWh
